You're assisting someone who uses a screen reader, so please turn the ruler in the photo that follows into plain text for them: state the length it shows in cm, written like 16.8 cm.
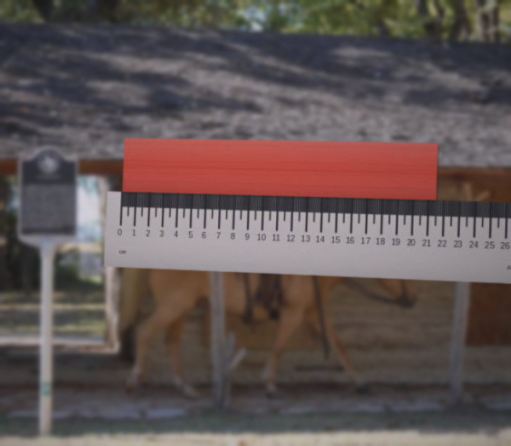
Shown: 21.5 cm
